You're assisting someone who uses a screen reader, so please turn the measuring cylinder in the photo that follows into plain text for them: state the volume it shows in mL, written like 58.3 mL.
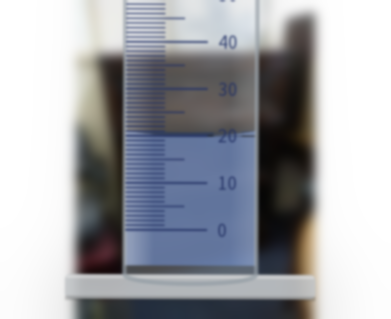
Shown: 20 mL
